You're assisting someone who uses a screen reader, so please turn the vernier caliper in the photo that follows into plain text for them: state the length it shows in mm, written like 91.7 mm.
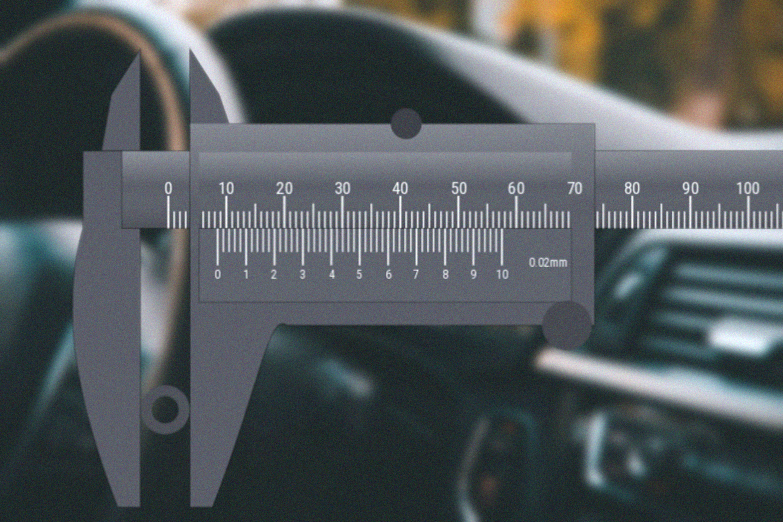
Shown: 8.5 mm
